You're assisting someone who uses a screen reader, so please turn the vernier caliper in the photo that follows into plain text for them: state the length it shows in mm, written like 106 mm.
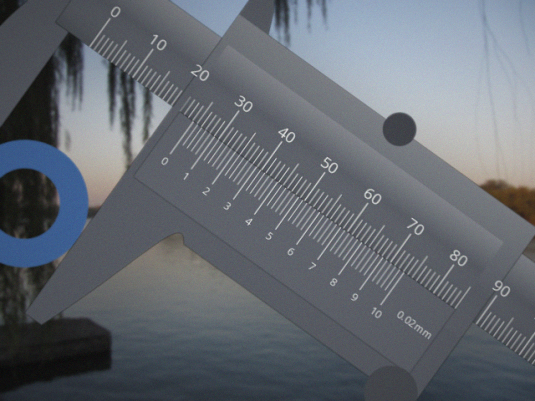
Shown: 24.2 mm
